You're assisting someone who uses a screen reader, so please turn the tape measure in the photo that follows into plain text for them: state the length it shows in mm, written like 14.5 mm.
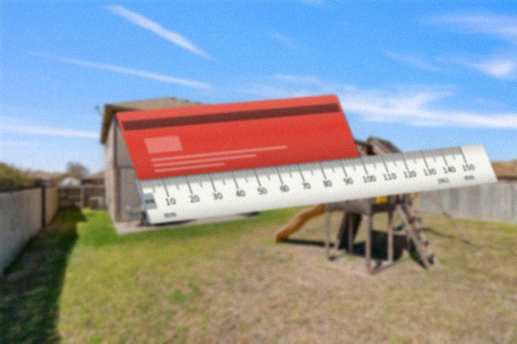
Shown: 100 mm
